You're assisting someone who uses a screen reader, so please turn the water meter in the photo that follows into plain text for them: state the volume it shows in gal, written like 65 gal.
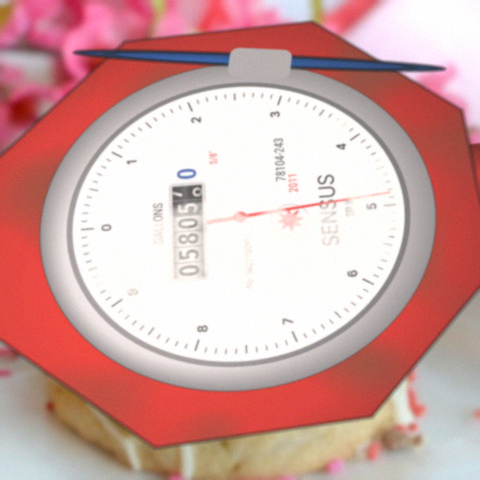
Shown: 580574.8 gal
